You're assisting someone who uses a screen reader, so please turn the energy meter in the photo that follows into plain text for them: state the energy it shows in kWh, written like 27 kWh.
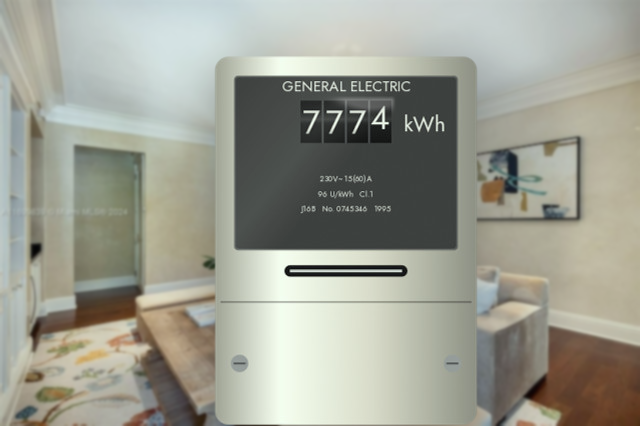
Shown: 7774 kWh
